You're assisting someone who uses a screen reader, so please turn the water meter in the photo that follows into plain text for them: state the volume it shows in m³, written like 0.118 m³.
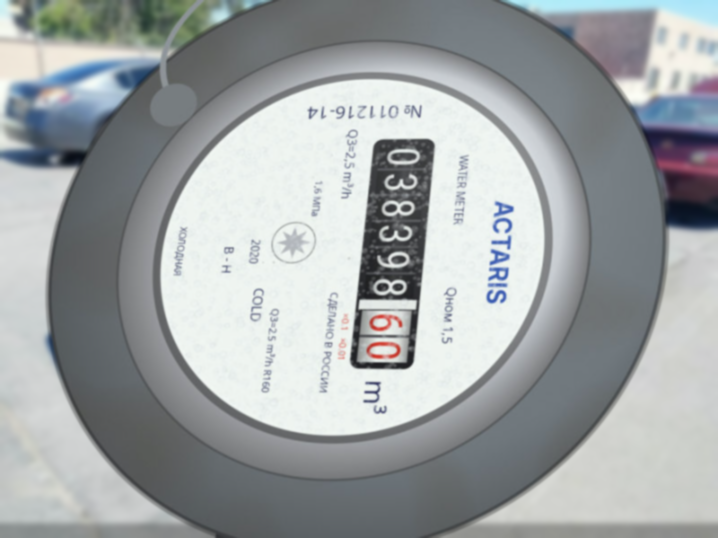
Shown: 38398.60 m³
